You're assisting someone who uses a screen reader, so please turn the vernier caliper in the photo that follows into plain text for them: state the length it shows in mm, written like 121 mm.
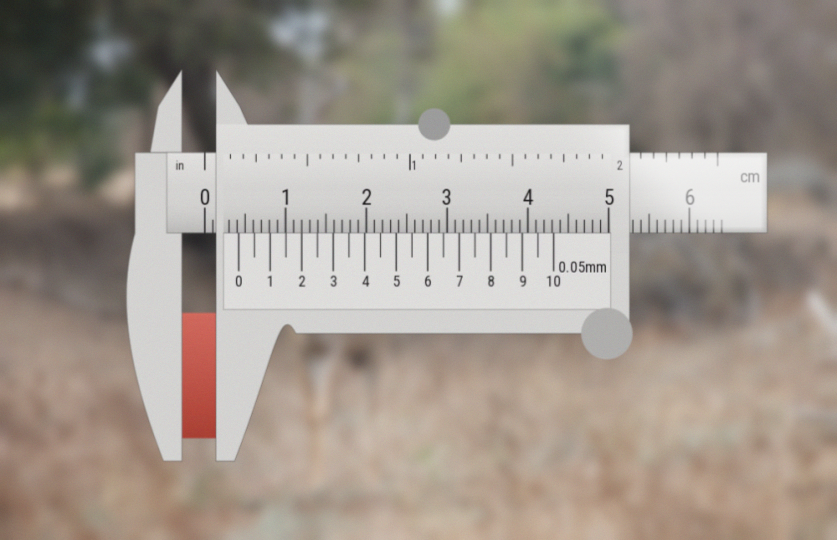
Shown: 4.2 mm
